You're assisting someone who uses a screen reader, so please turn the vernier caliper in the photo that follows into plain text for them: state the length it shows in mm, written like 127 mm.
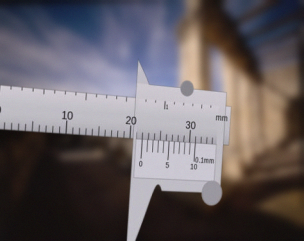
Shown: 22.0 mm
